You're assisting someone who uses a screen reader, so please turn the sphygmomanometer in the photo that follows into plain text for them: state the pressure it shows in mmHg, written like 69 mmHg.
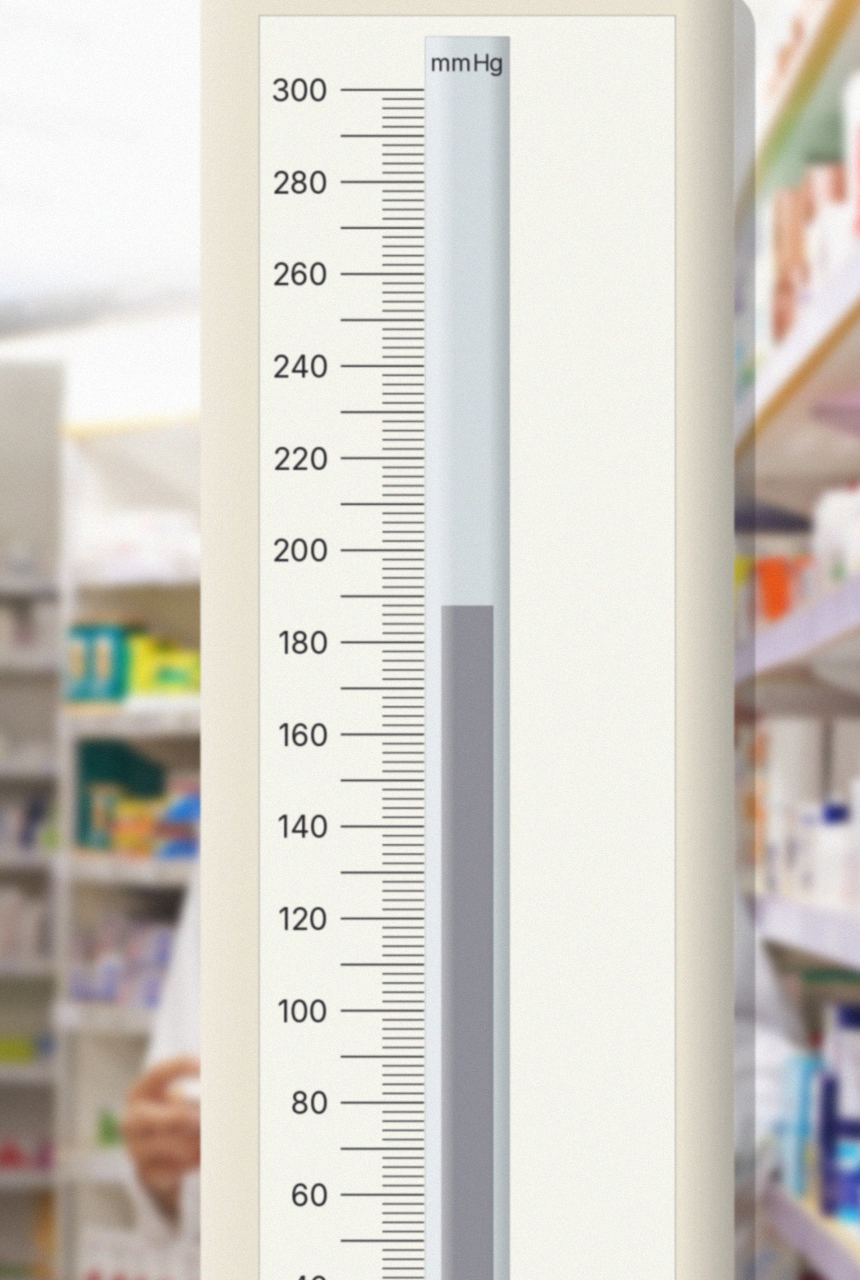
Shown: 188 mmHg
